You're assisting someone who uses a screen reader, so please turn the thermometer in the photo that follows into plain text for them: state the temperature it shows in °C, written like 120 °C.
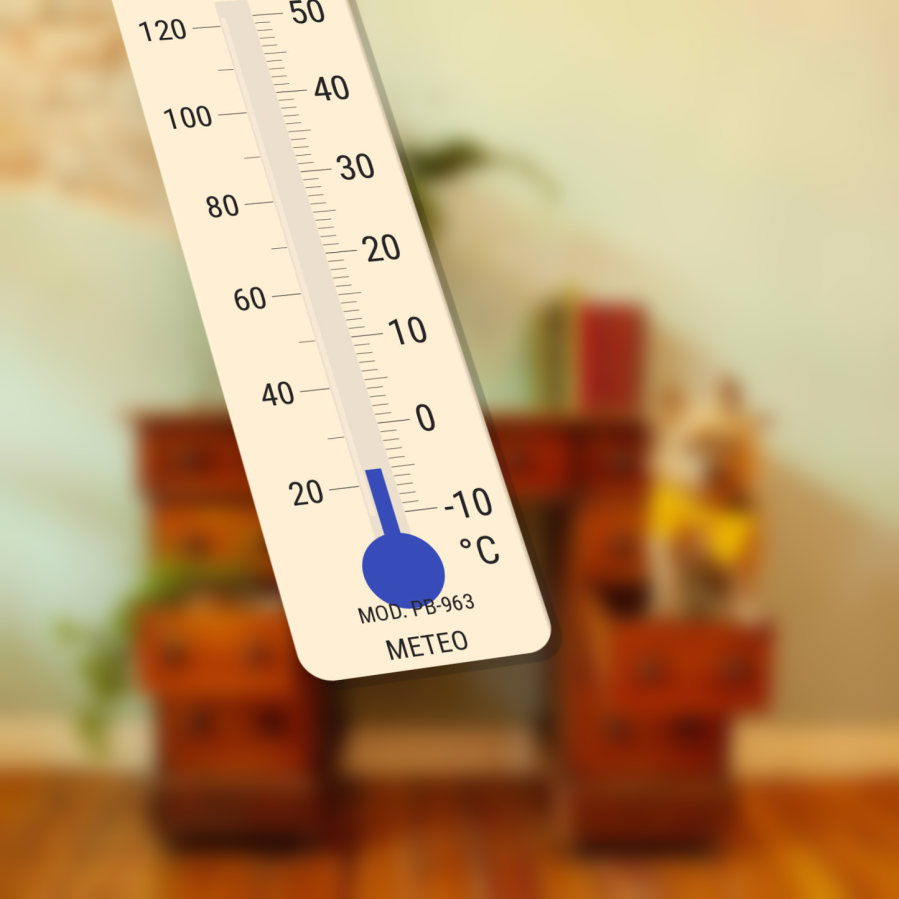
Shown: -5 °C
